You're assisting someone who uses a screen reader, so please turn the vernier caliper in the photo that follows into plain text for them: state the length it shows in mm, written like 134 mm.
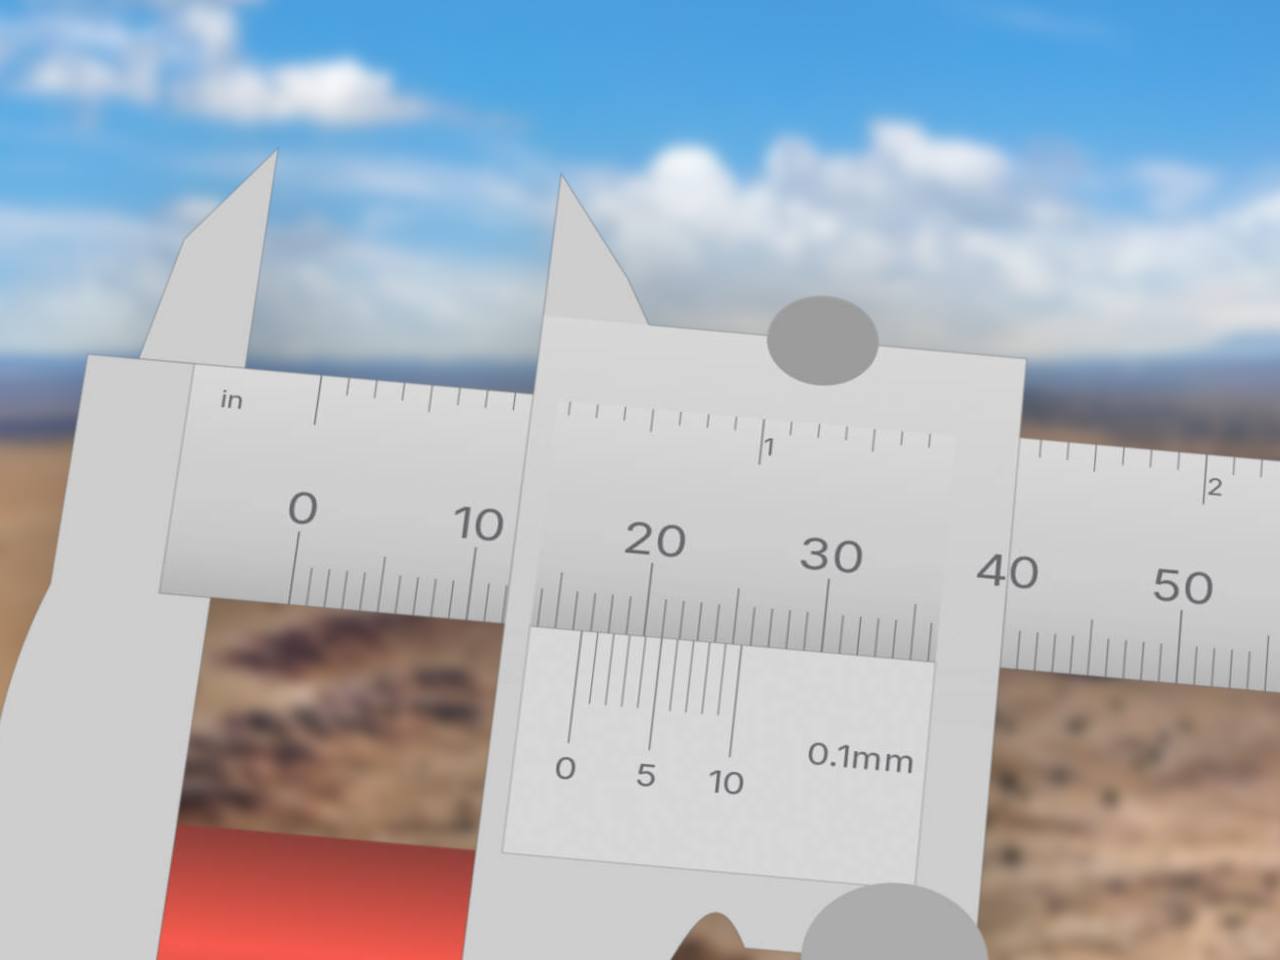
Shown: 16.5 mm
